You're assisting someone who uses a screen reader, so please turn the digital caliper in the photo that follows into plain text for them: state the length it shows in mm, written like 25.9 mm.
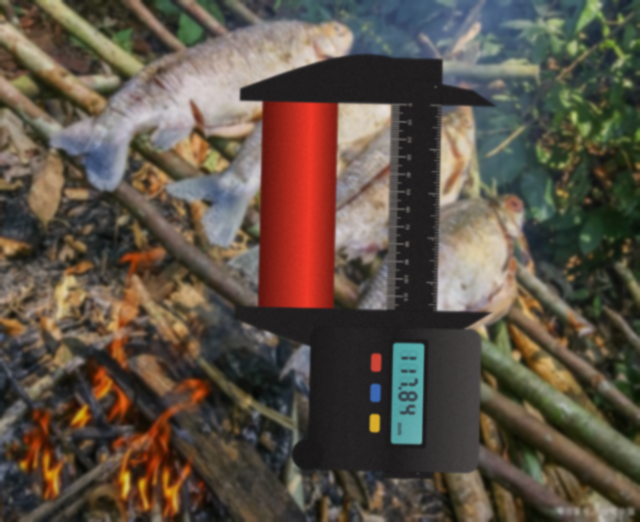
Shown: 117.84 mm
